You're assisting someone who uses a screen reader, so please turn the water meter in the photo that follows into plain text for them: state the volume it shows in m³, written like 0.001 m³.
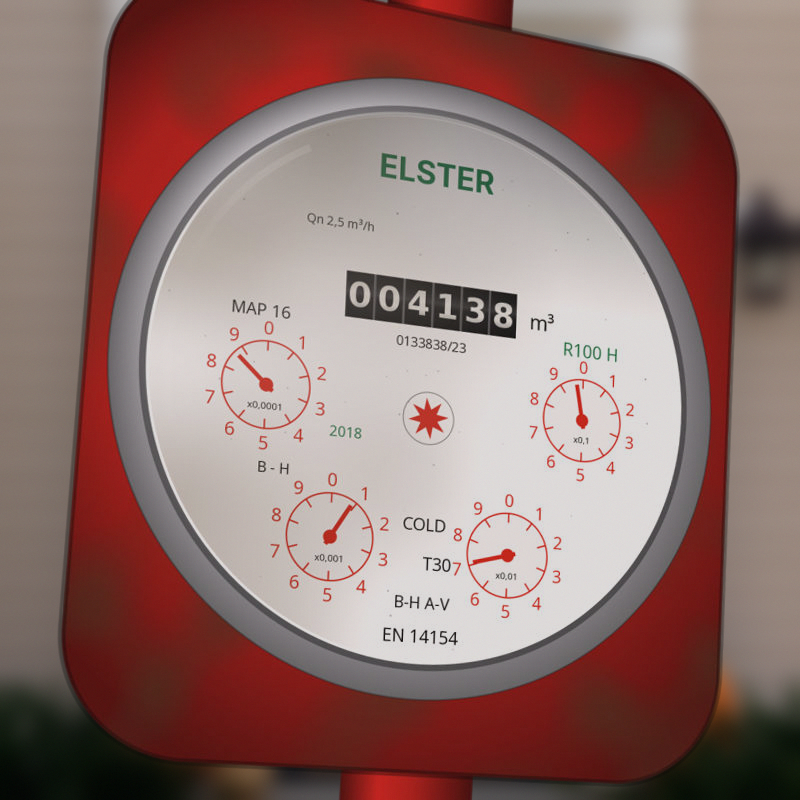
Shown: 4137.9708 m³
